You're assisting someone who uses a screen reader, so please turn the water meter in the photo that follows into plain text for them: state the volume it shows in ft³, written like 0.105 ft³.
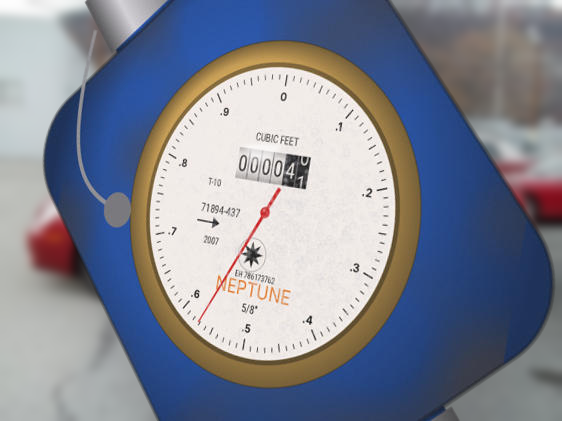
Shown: 40.57 ft³
